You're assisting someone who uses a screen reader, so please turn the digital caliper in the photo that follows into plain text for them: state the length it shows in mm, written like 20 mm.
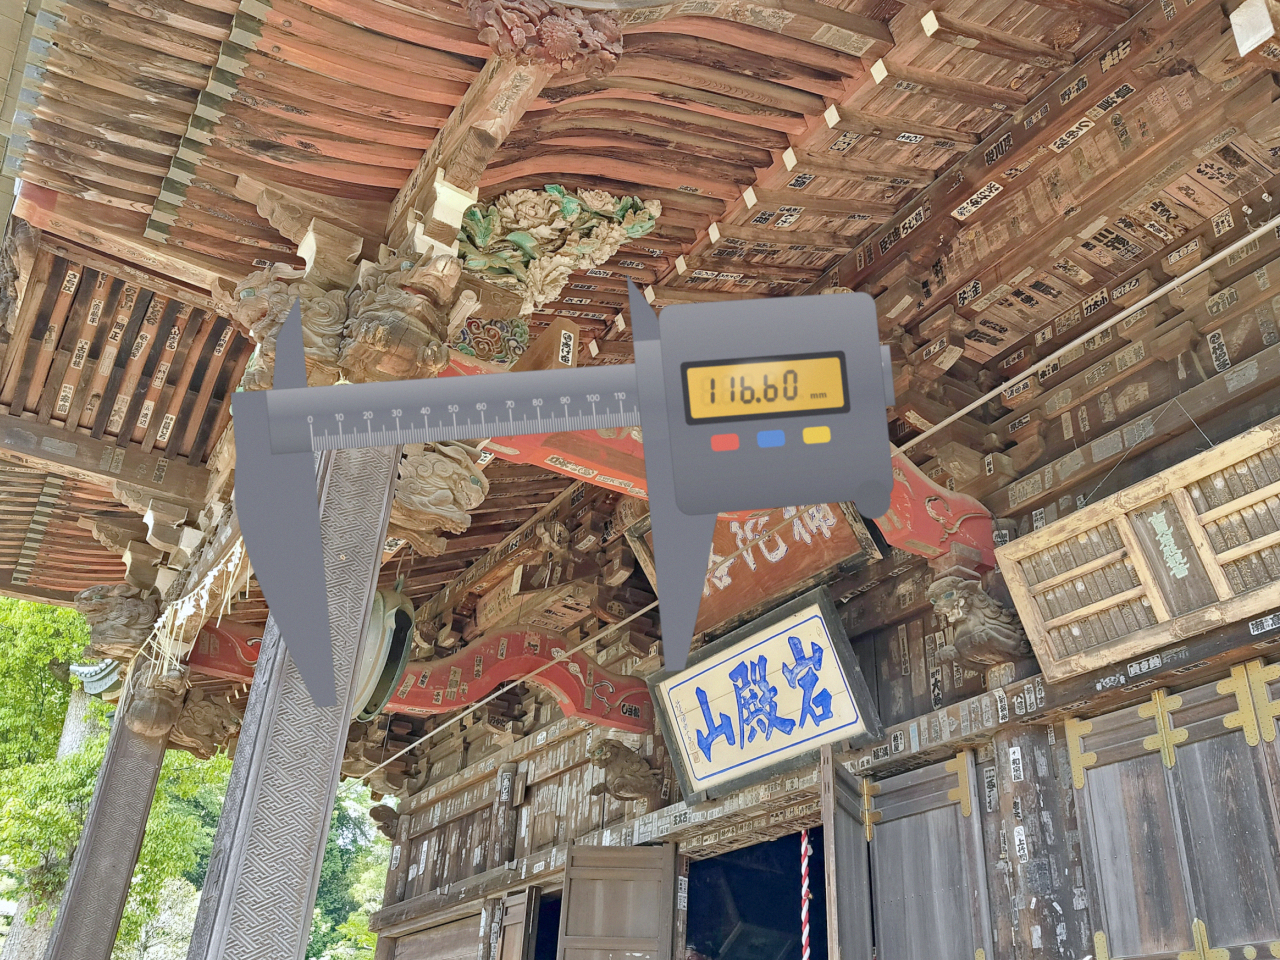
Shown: 116.60 mm
